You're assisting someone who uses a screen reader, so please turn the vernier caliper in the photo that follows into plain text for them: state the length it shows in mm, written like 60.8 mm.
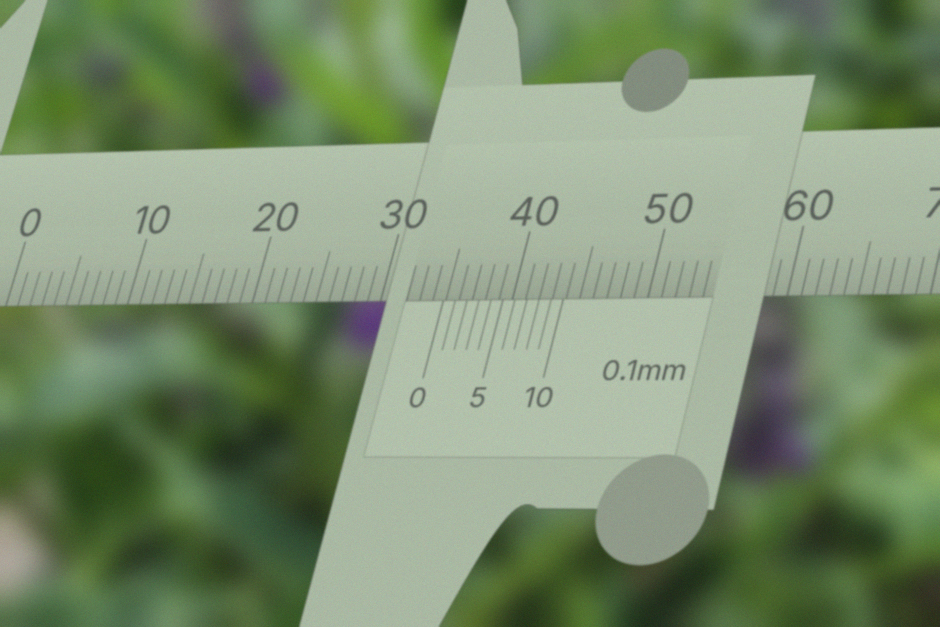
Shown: 34.8 mm
